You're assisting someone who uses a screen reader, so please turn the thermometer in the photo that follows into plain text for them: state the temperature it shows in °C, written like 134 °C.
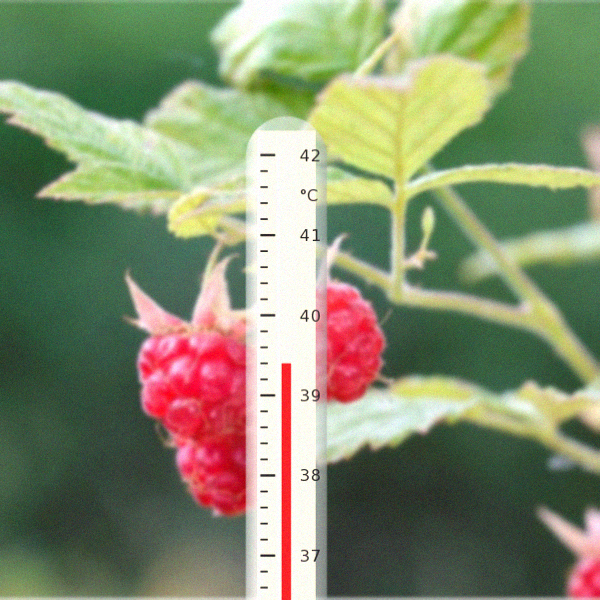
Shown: 39.4 °C
